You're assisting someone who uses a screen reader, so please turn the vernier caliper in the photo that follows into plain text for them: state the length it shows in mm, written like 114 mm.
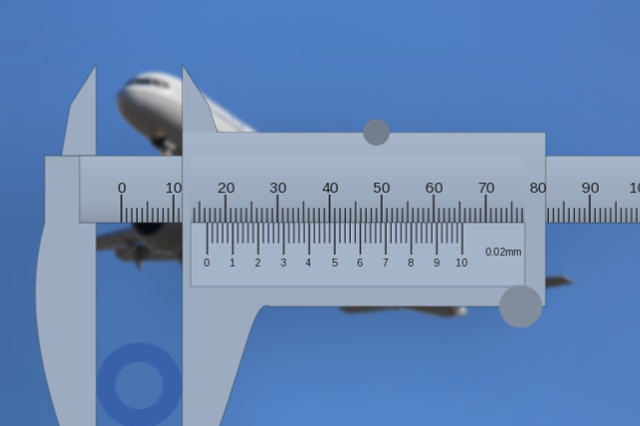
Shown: 16.5 mm
